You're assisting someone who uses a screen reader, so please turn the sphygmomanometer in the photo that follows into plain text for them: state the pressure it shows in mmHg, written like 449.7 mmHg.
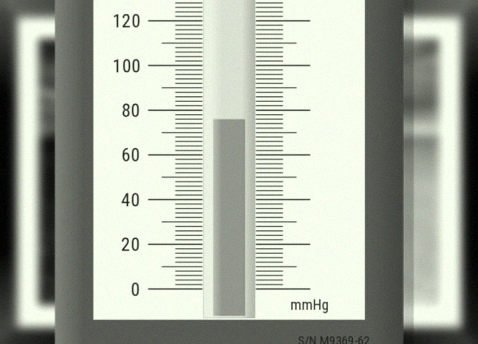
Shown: 76 mmHg
